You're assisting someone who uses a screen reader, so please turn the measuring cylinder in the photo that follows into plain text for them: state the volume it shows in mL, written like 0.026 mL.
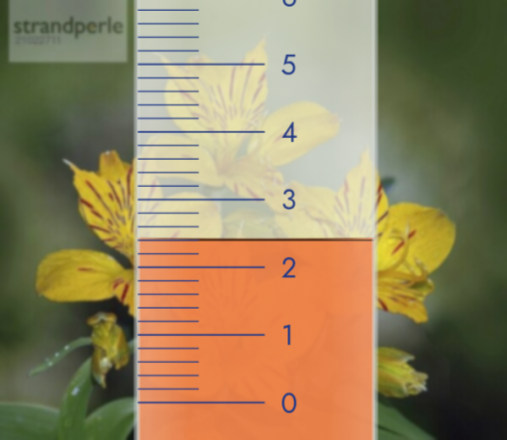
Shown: 2.4 mL
